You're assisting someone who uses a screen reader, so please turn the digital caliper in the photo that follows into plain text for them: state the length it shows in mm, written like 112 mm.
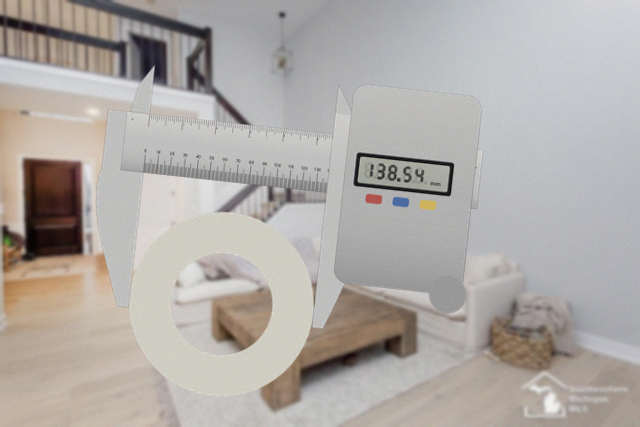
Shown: 138.54 mm
